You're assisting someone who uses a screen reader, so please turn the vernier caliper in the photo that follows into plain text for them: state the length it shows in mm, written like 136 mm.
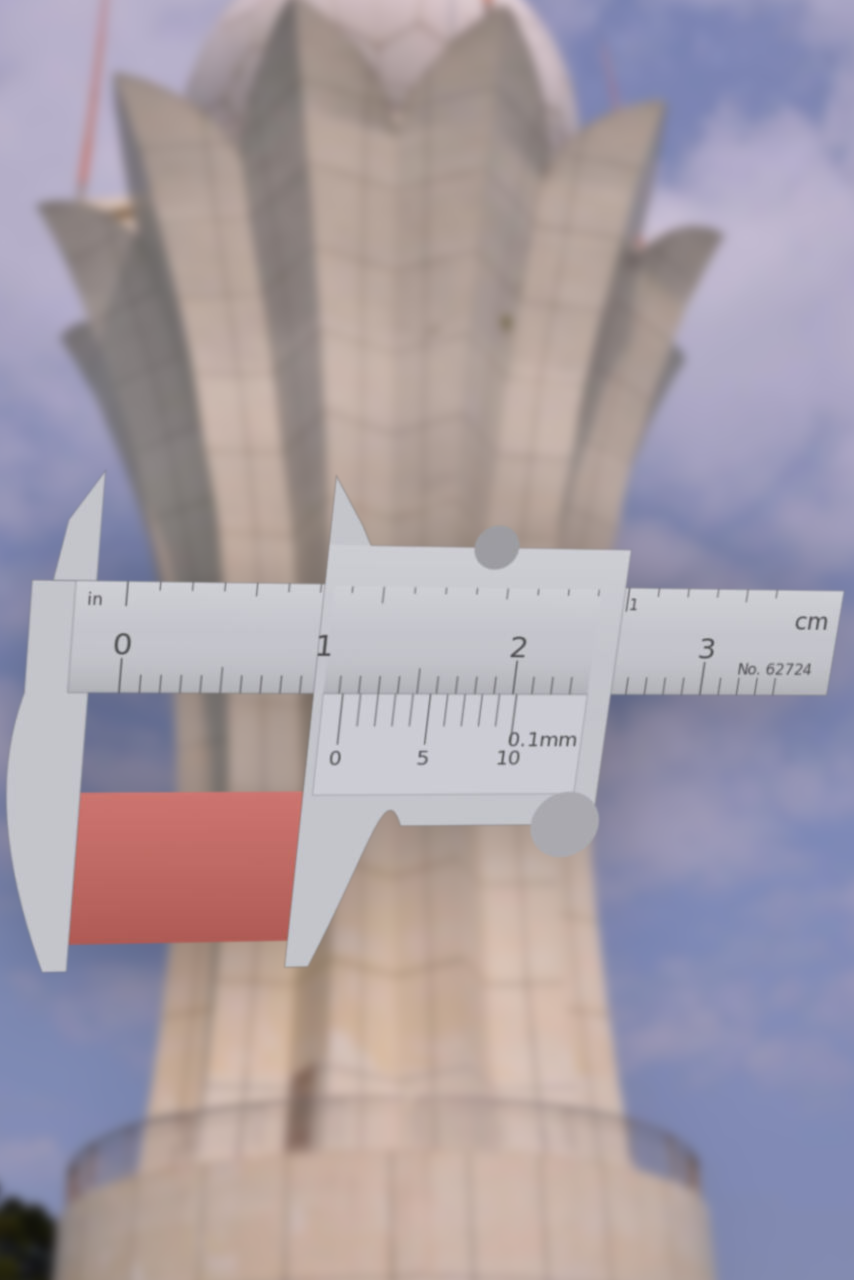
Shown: 11.2 mm
